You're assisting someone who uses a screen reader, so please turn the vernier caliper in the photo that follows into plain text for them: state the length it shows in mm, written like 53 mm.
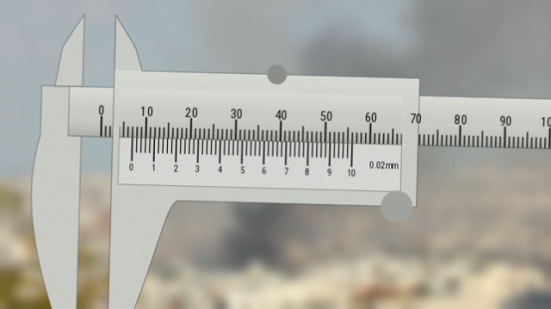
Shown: 7.0 mm
